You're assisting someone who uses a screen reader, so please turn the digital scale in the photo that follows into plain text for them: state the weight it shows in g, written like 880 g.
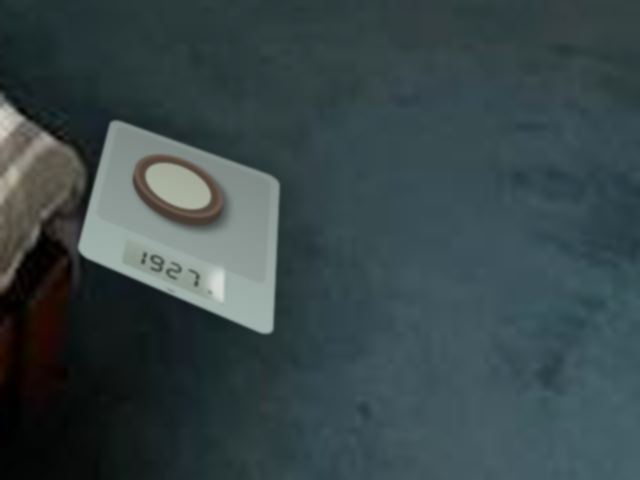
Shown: 1927 g
